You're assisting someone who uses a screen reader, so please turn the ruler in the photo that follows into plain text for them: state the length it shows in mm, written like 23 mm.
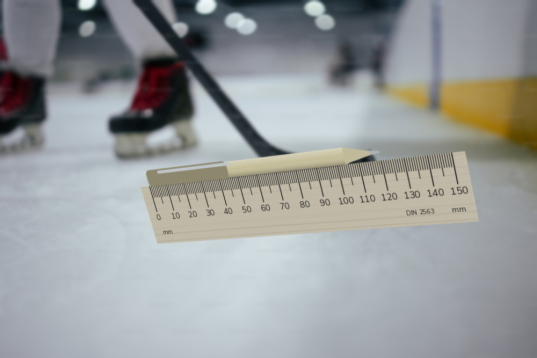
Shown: 120 mm
